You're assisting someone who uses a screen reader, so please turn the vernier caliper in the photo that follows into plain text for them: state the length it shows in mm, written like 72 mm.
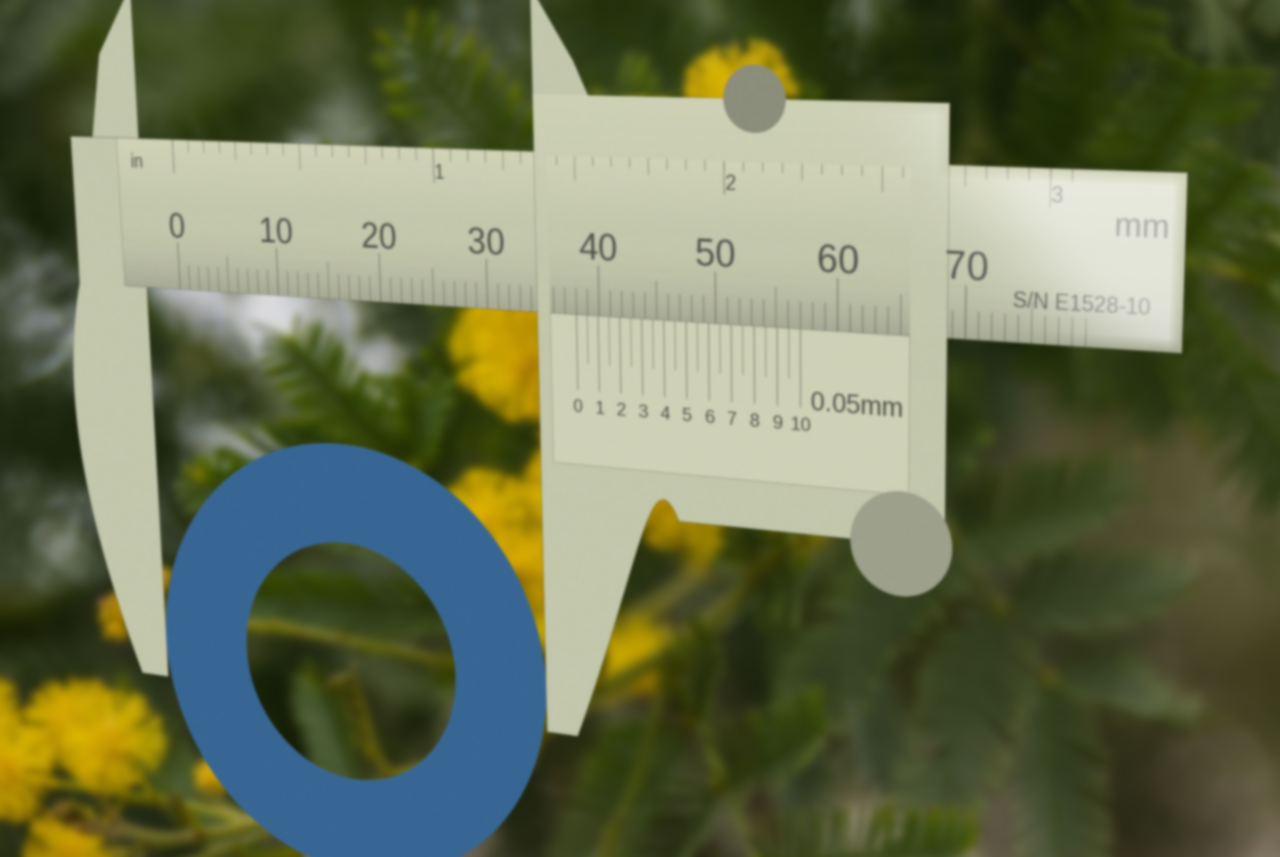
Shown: 38.0 mm
